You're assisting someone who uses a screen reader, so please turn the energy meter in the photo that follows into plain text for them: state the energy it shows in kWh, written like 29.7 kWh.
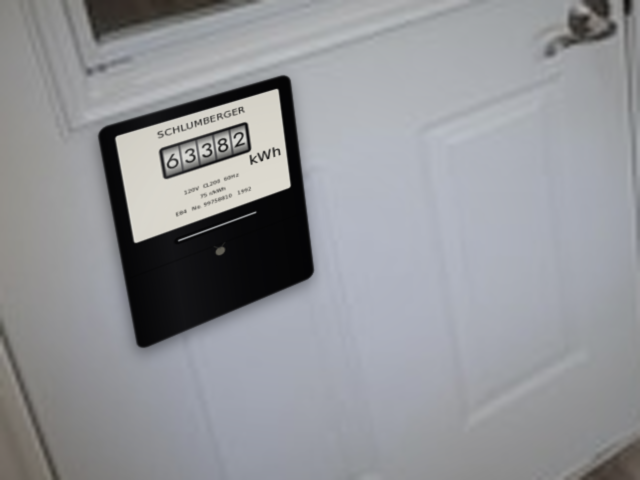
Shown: 63382 kWh
